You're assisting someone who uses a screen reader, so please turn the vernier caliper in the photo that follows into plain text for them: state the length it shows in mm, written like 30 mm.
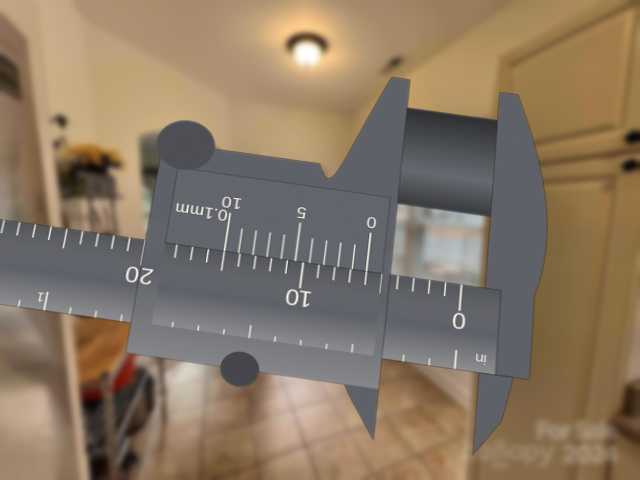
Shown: 6.0 mm
